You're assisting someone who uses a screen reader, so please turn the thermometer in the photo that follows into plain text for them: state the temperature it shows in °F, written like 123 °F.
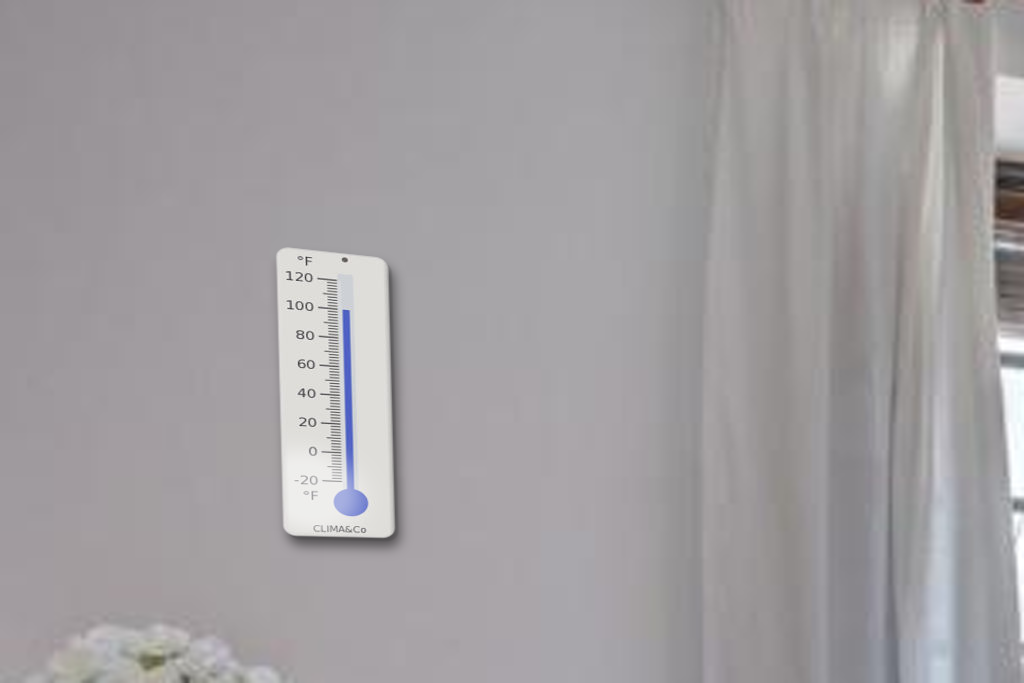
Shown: 100 °F
